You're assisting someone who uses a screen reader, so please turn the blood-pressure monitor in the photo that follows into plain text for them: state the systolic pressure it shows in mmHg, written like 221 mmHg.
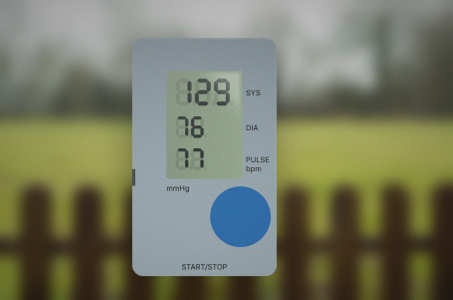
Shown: 129 mmHg
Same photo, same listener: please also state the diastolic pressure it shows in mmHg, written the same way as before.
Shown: 76 mmHg
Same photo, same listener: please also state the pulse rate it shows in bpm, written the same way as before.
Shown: 77 bpm
